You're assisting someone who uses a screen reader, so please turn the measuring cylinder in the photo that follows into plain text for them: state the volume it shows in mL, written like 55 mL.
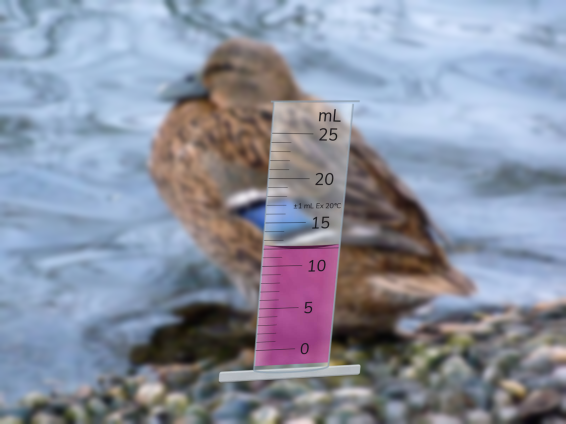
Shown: 12 mL
